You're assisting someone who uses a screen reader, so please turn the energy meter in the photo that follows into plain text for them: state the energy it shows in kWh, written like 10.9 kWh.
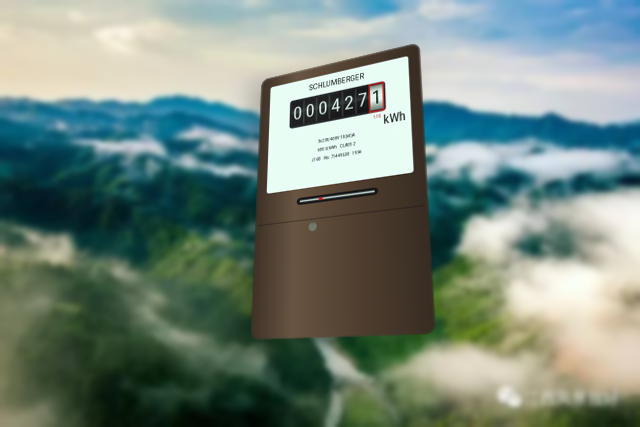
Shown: 427.1 kWh
